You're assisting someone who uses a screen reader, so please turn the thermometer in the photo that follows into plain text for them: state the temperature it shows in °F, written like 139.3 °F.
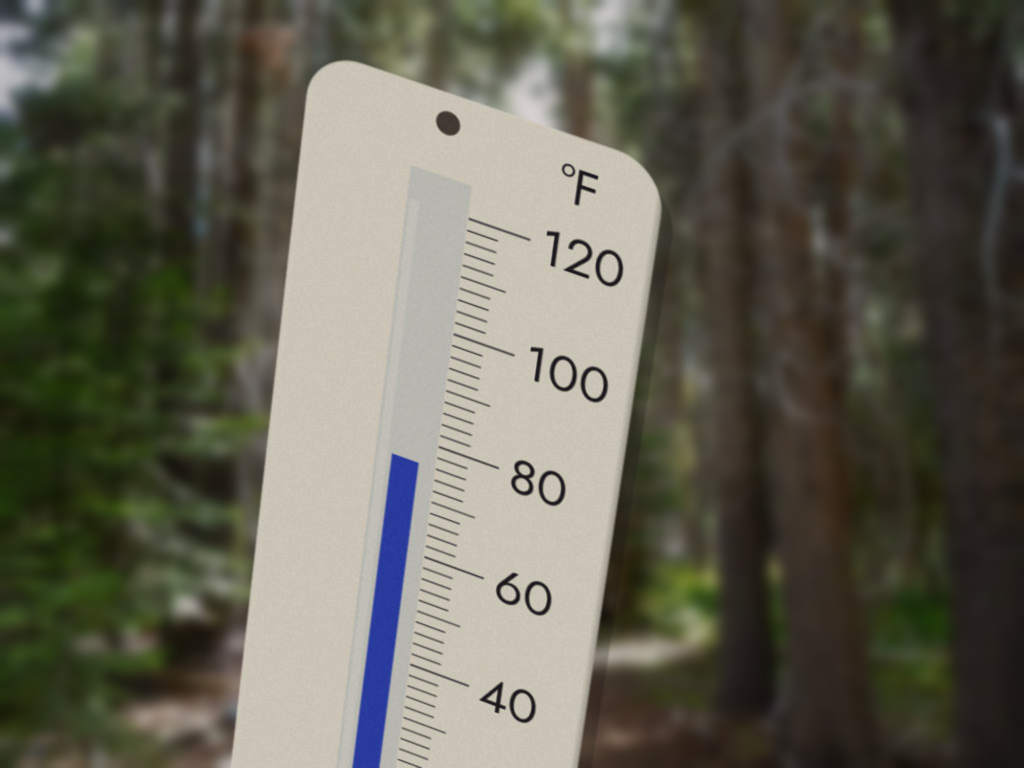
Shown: 76 °F
